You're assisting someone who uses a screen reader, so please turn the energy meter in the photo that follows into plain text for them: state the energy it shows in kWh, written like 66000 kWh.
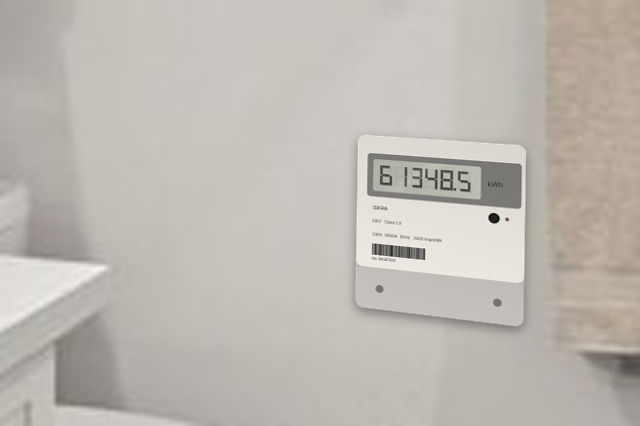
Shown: 61348.5 kWh
